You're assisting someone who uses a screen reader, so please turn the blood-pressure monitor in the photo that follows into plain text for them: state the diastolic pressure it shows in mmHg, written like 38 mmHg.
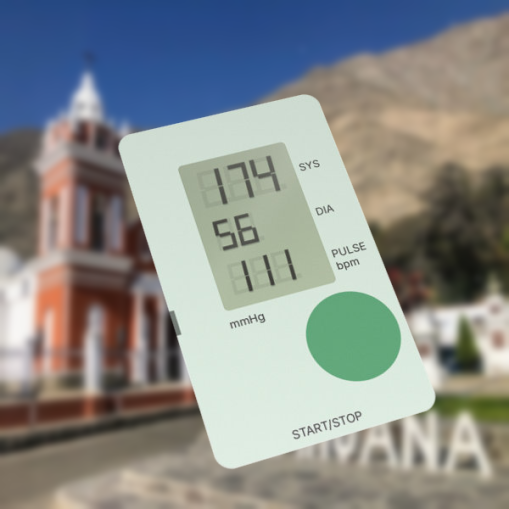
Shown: 56 mmHg
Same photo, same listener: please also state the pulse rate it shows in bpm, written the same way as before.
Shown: 111 bpm
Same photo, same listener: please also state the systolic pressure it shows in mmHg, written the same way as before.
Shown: 174 mmHg
